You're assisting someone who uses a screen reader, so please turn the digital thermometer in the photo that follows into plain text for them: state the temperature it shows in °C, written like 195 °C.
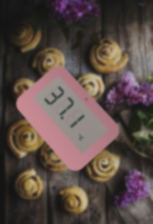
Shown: 37.1 °C
